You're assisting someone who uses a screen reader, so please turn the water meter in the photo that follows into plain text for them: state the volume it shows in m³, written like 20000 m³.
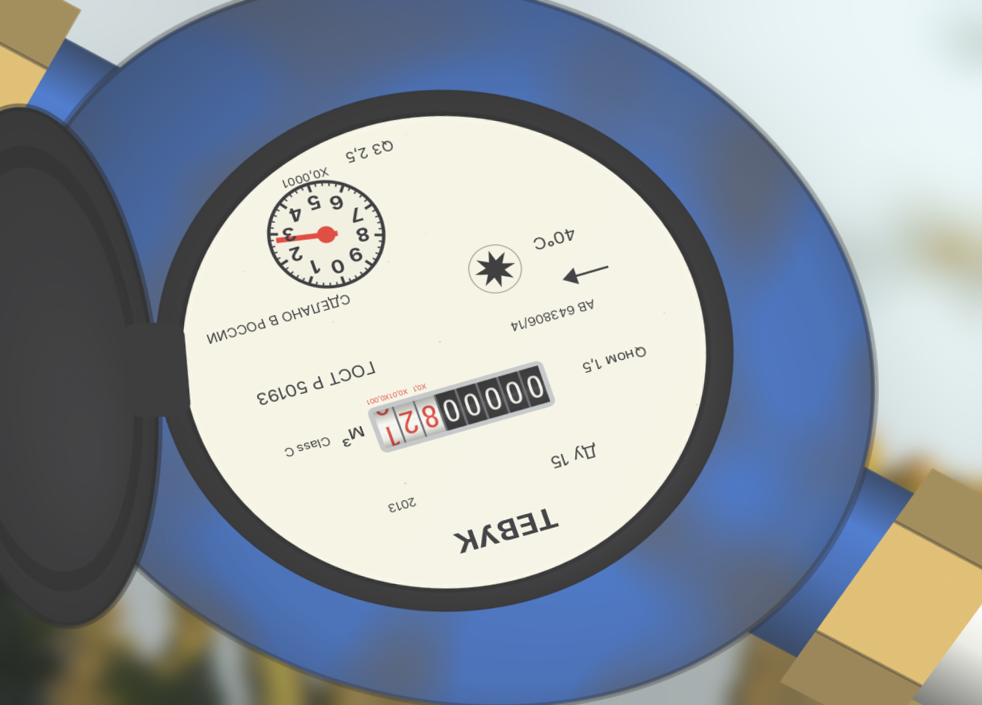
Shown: 0.8212 m³
